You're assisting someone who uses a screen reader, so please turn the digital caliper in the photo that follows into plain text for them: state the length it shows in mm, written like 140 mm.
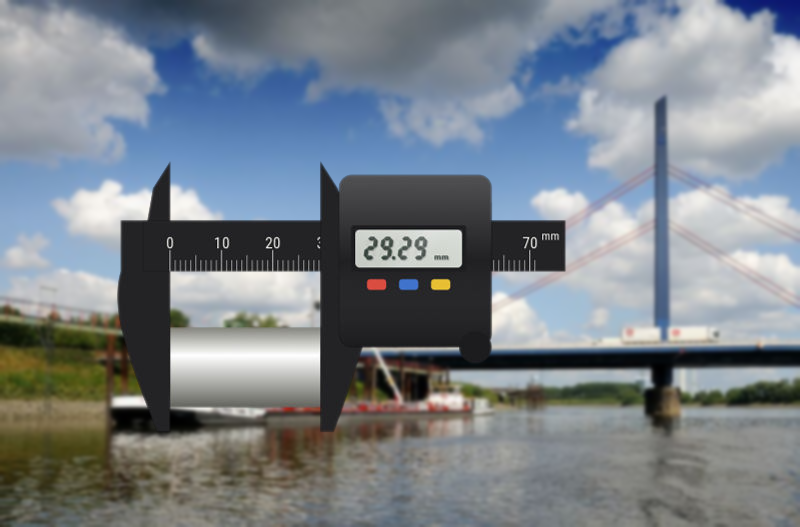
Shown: 29.29 mm
